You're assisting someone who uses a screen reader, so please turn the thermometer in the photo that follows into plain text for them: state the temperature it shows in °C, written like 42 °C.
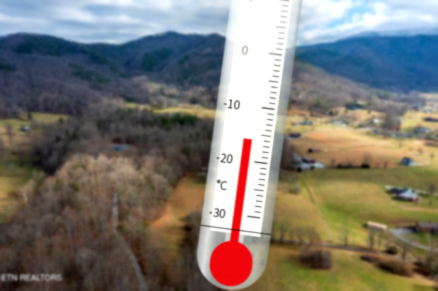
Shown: -16 °C
